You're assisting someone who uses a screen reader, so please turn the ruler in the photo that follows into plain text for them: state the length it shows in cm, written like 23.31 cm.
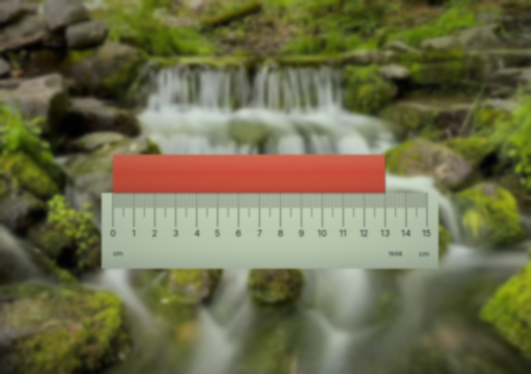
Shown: 13 cm
